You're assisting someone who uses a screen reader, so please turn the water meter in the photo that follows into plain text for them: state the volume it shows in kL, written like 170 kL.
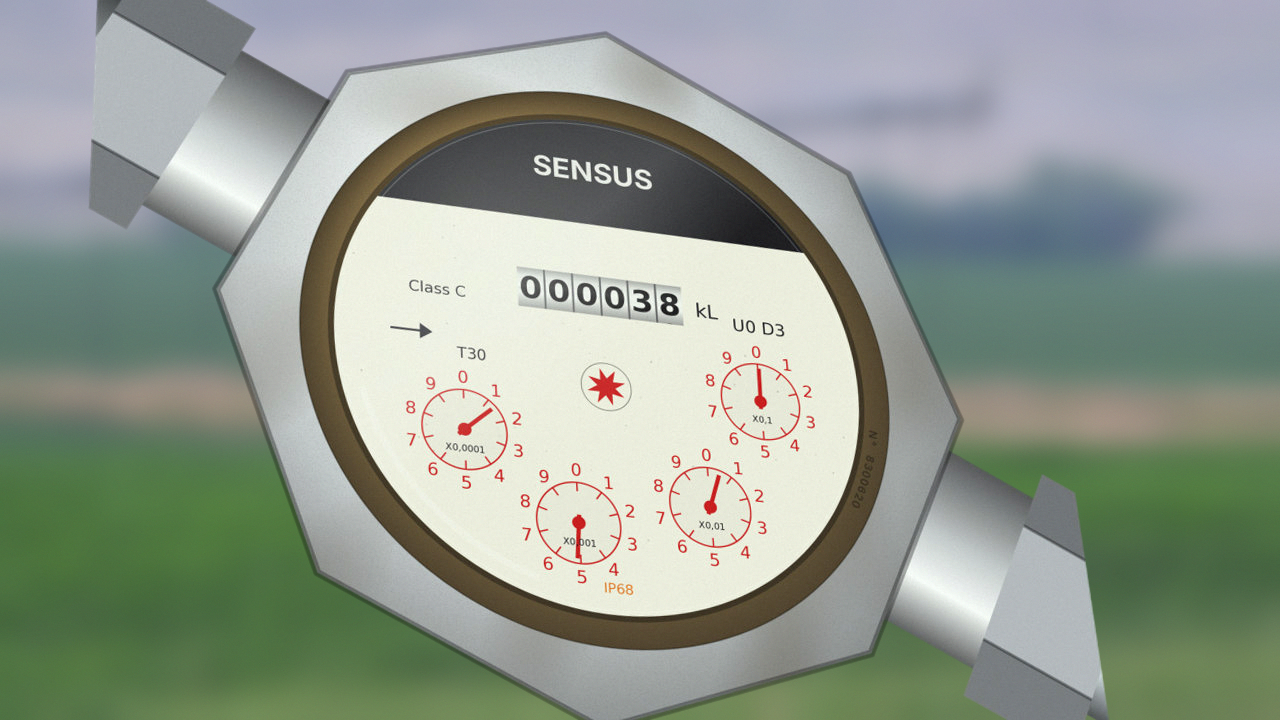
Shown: 38.0051 kL
